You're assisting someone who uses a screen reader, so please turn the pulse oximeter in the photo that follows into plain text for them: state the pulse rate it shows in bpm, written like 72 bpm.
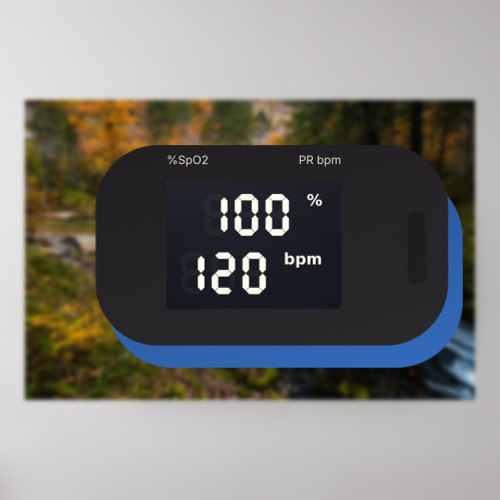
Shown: 120 bpm
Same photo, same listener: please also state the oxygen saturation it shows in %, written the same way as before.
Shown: 100 %
